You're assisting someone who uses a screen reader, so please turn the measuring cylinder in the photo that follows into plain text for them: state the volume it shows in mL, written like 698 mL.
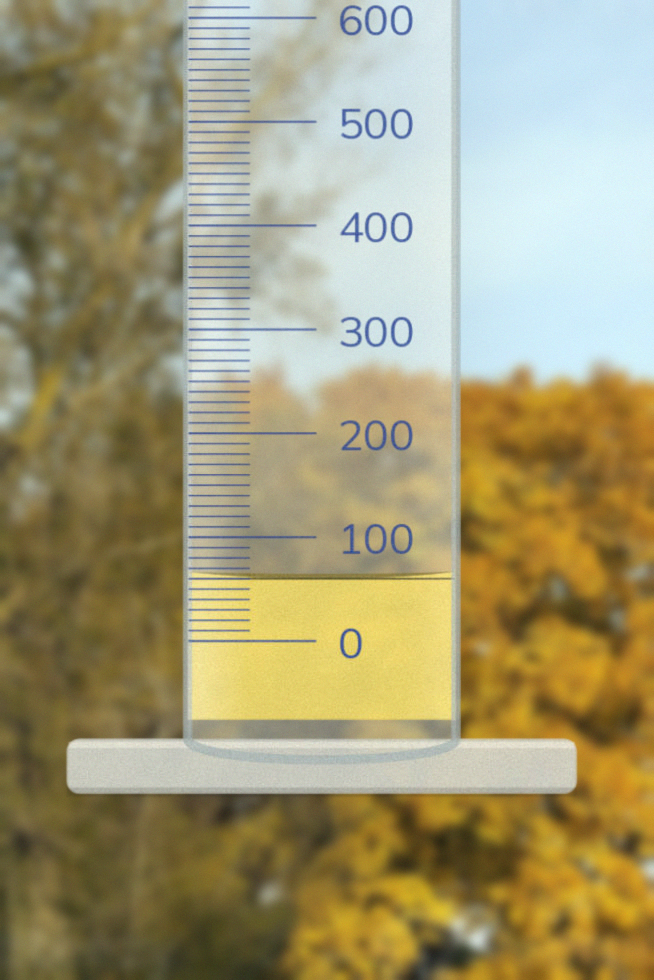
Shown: 60 mL
